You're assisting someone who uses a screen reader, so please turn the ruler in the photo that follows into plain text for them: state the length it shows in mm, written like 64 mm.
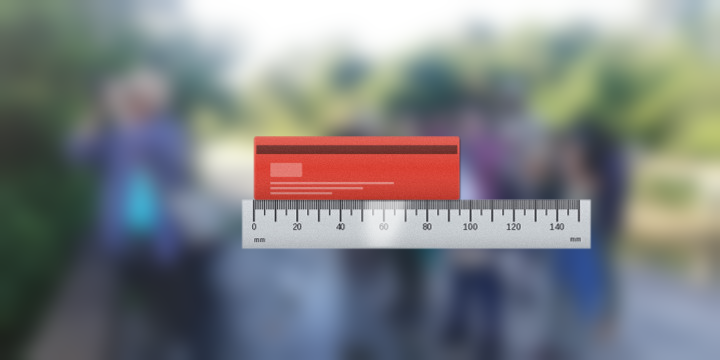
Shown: 95 mm
